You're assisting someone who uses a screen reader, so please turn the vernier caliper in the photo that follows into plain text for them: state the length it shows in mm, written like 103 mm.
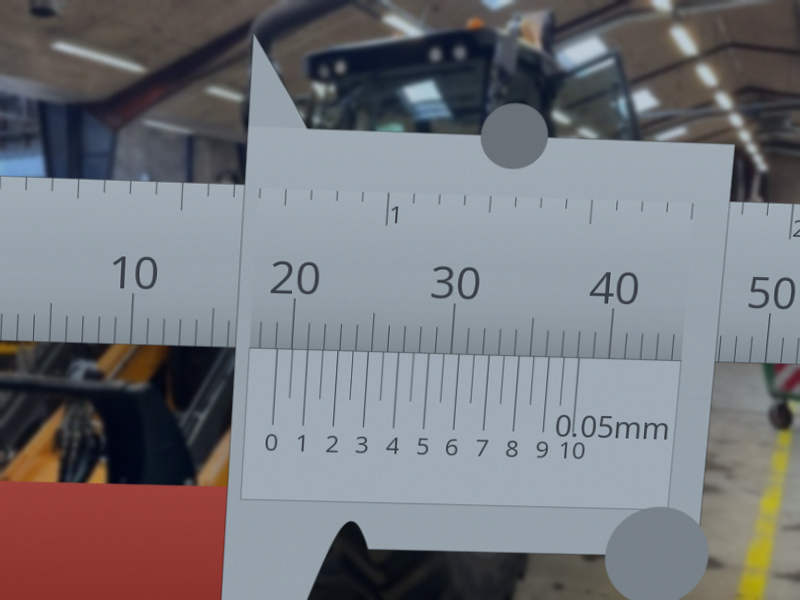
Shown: 19.1 mm
